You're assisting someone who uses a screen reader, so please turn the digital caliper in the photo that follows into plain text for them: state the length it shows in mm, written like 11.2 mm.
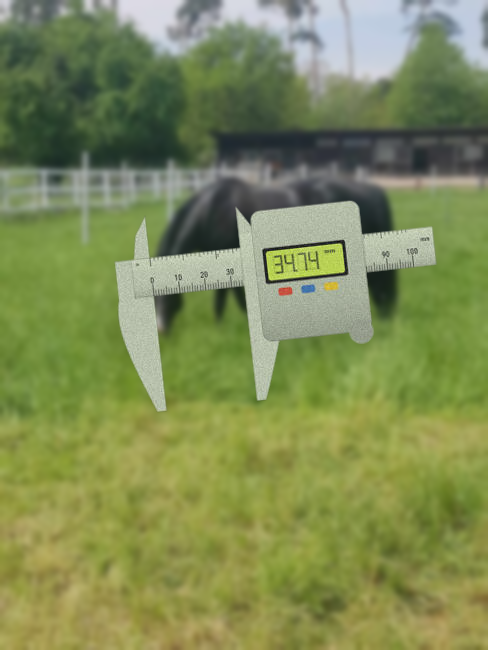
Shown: 34.74 mm
